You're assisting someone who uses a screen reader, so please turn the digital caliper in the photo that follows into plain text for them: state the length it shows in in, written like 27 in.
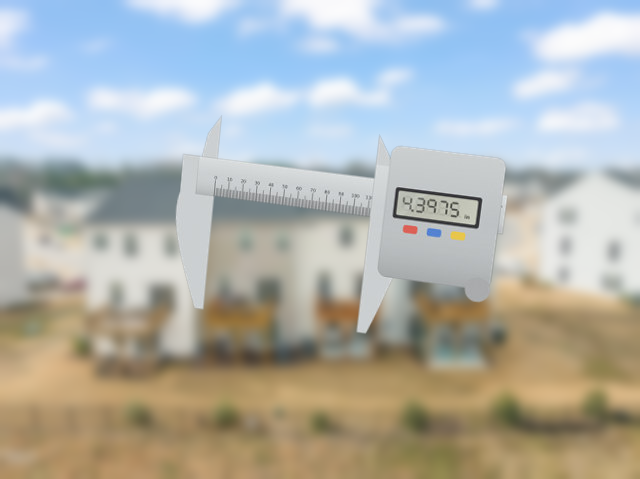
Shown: 4.3975 in
